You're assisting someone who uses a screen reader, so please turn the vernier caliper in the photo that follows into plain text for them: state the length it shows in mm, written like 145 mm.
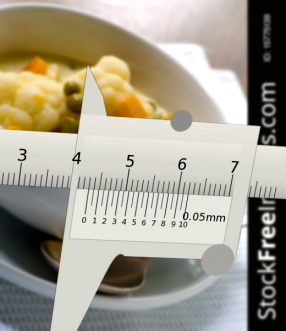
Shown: 43.0 mm
